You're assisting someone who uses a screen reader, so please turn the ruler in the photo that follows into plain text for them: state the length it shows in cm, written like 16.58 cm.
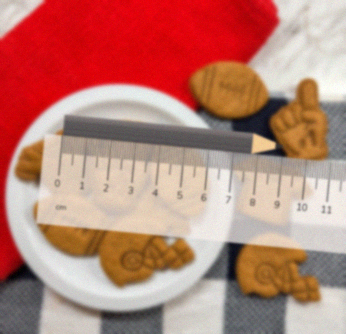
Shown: 9 cm
